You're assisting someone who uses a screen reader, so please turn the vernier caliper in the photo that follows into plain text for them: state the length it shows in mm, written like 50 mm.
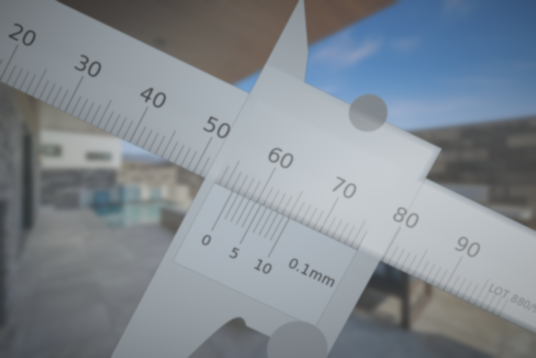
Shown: 56.2 mm
